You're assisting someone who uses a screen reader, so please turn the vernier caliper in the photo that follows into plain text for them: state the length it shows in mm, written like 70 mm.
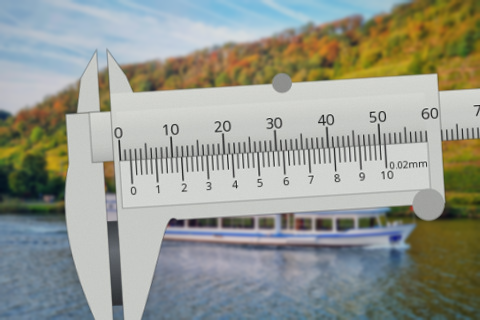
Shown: 2.0 mm
